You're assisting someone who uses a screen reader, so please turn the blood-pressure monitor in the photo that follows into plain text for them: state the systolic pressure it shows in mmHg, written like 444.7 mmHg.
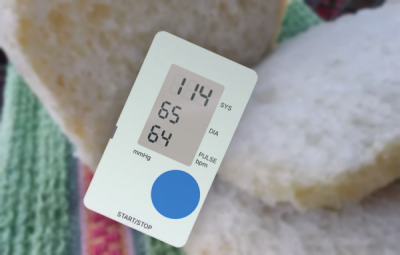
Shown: 114 mmHg
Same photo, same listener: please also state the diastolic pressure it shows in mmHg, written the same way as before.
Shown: 65 mmHg
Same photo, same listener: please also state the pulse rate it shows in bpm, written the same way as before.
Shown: 64 bpm
